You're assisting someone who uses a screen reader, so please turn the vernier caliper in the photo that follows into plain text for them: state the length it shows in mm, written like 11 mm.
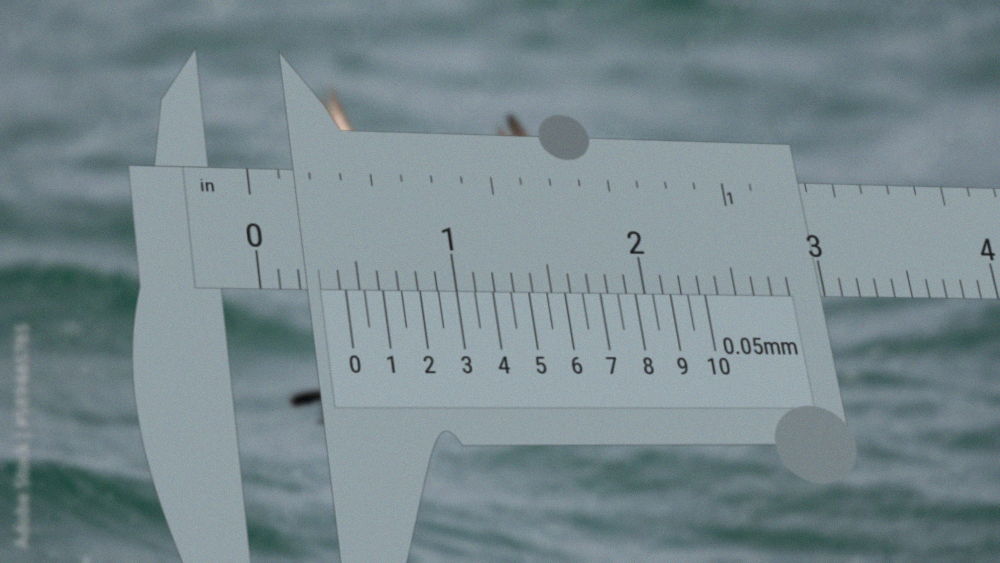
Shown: 4.3 mm
